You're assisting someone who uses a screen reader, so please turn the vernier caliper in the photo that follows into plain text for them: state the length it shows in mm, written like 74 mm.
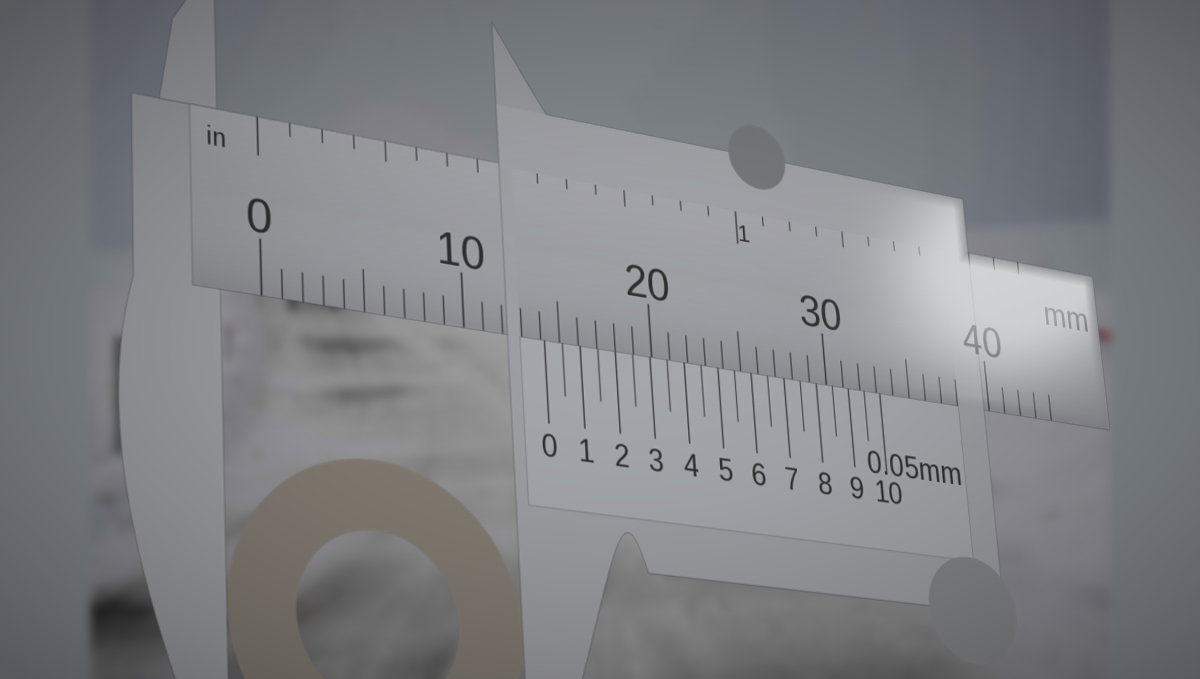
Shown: 14.2 mm
